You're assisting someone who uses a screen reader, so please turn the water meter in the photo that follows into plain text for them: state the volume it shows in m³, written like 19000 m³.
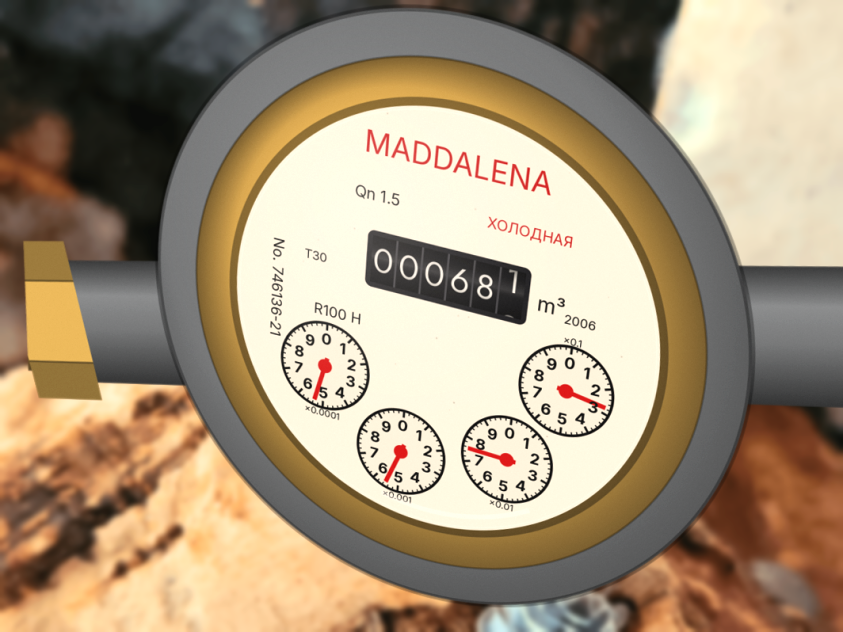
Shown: 681.2755 m³
